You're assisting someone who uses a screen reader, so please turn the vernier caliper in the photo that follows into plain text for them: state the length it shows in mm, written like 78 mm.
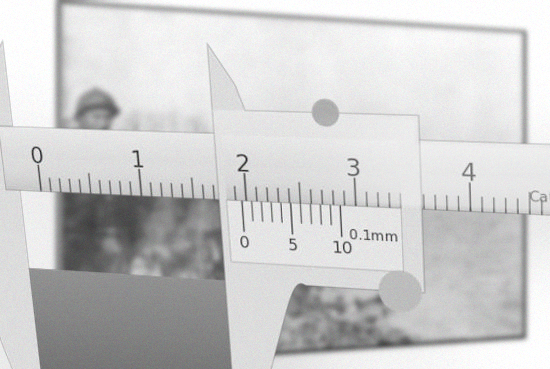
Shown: 19.6 mm
